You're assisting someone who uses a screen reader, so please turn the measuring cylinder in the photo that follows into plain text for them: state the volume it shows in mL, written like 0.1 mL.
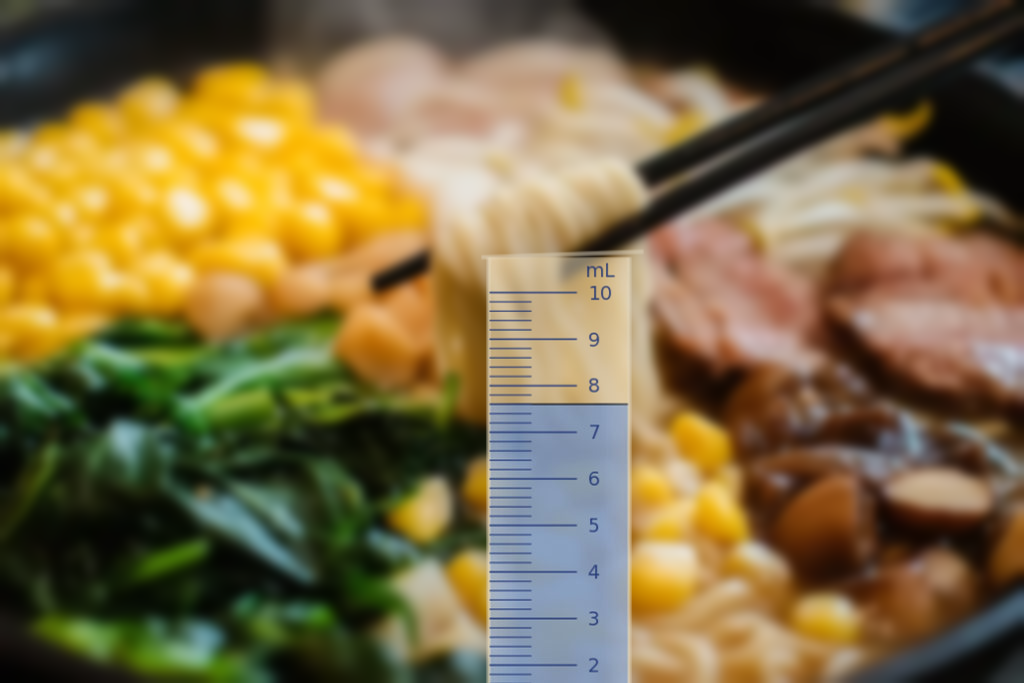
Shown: 7.6 mL
